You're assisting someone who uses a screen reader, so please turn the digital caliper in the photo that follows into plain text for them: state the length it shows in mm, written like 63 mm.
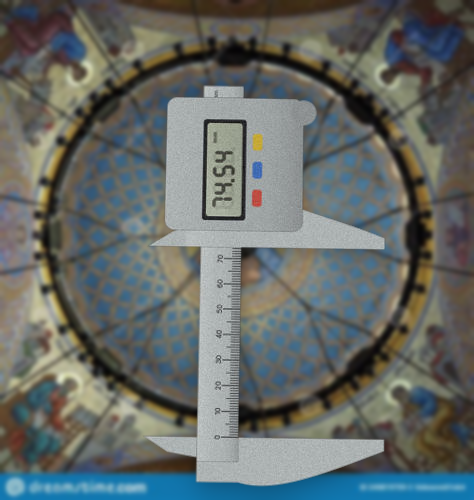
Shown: 74.54 mm
